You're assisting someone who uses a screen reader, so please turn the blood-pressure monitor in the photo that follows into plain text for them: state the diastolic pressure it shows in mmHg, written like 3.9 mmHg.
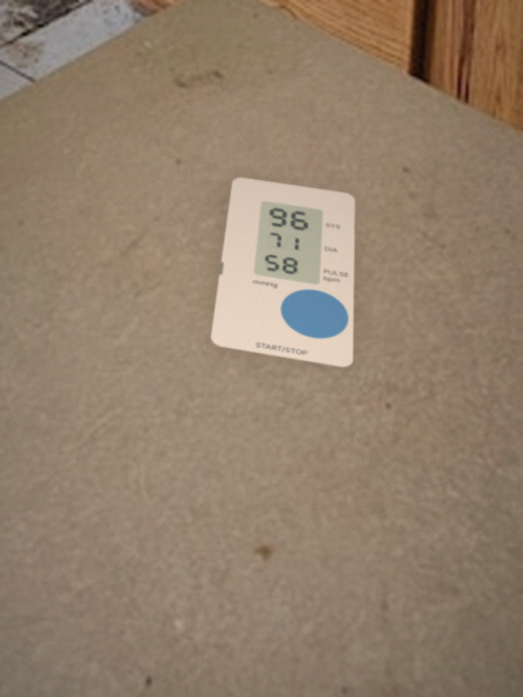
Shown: 71 mmHg
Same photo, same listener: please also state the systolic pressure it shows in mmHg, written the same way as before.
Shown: 96 mmHg
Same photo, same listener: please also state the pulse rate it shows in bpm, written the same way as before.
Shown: 58 bpm
